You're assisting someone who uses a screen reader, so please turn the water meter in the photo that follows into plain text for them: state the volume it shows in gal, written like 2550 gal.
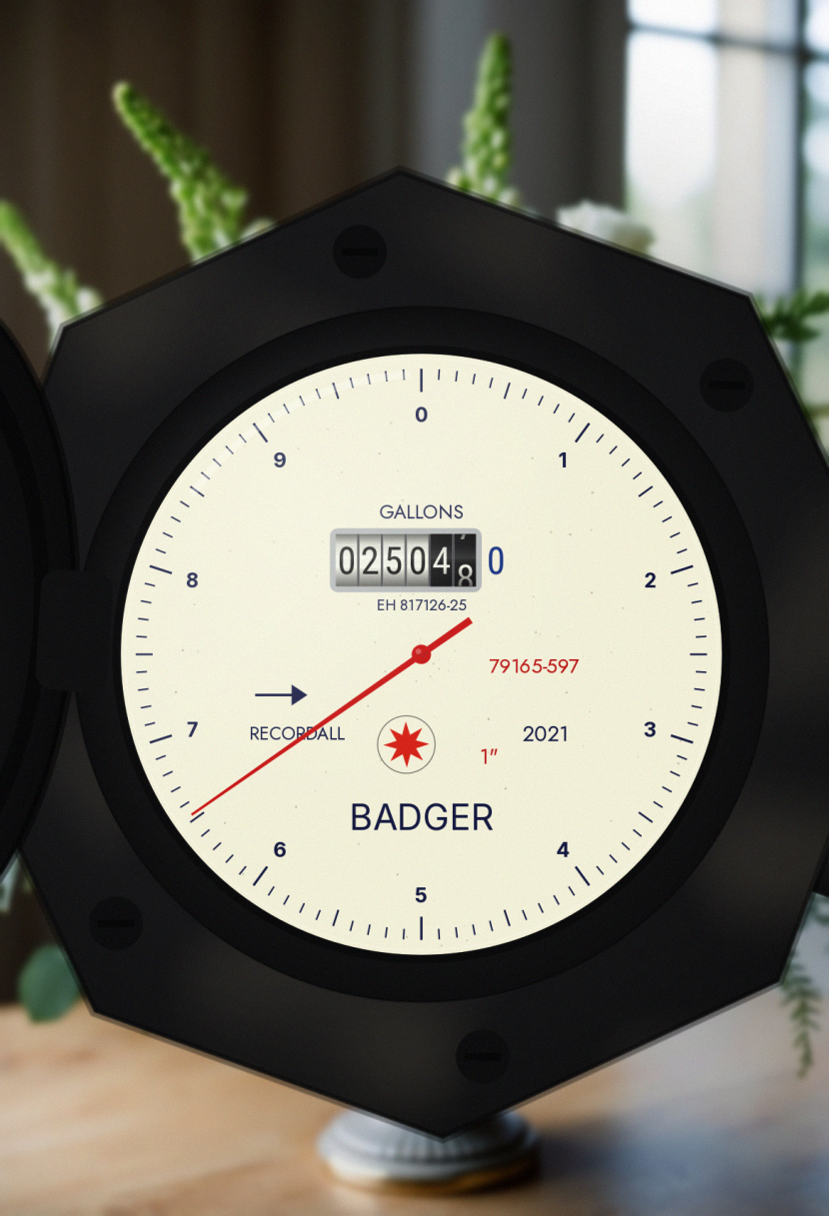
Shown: 250476.5 gal
